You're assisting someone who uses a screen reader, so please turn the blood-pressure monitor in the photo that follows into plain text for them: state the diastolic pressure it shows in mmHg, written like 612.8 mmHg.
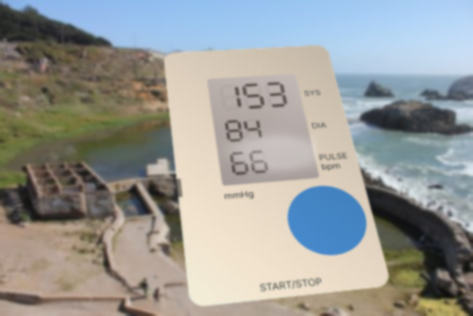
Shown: 84 mmHg
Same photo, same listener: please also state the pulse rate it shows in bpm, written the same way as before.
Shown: 66 bpm
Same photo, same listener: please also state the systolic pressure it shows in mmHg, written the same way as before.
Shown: 153 mmHg
